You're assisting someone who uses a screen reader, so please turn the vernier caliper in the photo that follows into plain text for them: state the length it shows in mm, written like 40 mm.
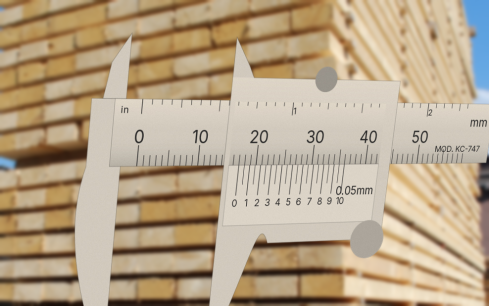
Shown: 17.0 mm
